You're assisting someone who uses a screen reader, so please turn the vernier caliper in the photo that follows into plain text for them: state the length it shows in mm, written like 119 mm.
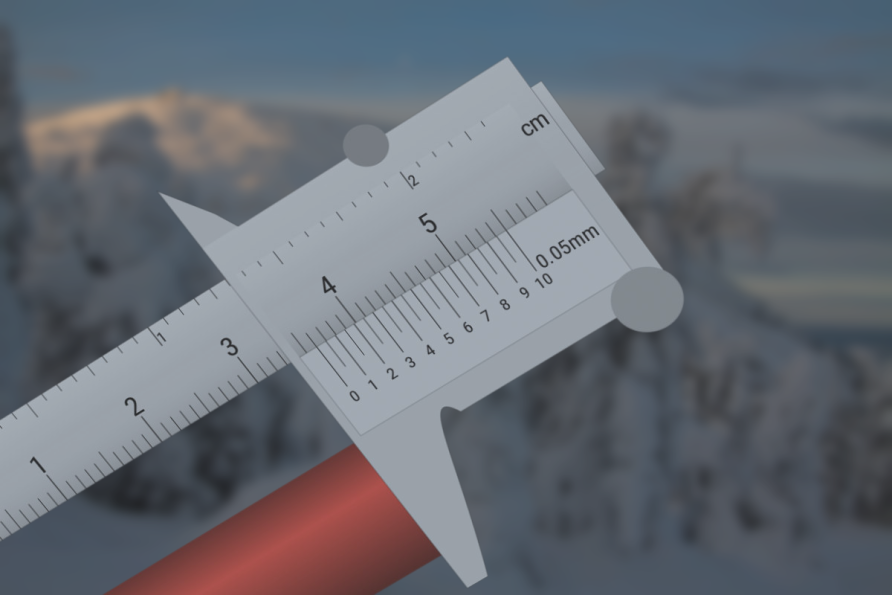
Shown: 36.0 mm
